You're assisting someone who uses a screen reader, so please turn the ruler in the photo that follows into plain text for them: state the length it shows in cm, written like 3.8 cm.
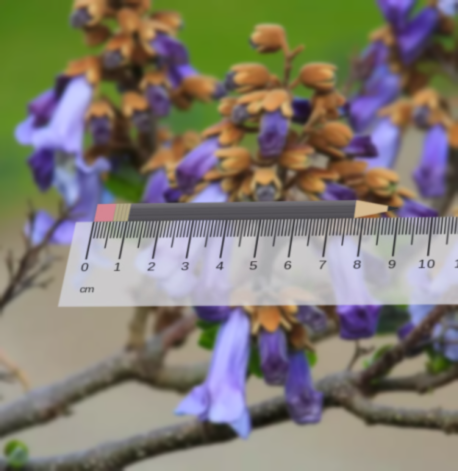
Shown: 9 cm
